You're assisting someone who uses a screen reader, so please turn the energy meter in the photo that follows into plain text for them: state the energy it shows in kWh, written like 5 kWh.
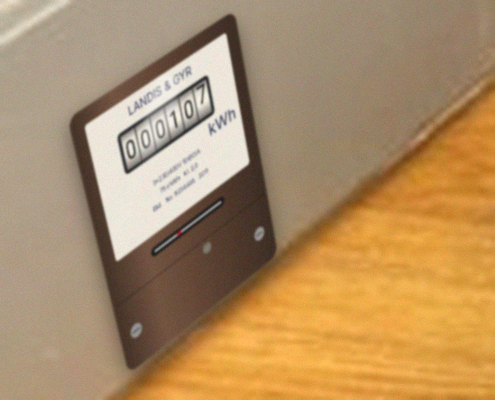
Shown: 107 kWh
